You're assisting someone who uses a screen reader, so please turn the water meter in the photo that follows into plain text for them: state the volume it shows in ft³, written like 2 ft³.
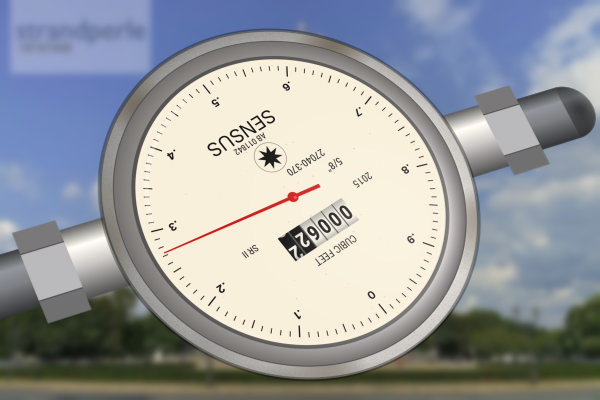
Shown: 622.27 ft³
